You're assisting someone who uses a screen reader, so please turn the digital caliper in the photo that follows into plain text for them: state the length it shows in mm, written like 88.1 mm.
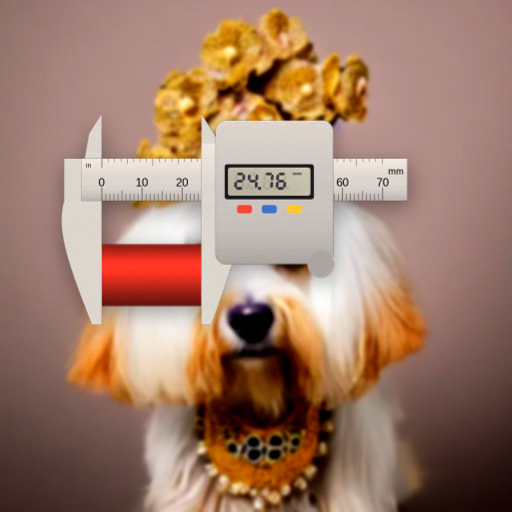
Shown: 24.76 mm
